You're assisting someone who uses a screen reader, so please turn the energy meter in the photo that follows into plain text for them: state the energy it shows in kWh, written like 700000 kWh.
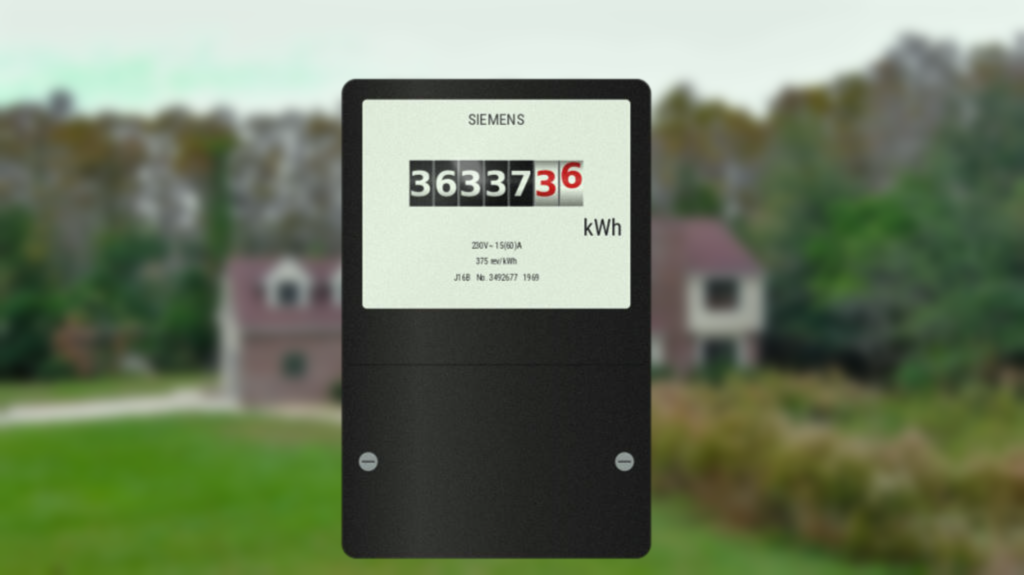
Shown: 36337.36 kWh
